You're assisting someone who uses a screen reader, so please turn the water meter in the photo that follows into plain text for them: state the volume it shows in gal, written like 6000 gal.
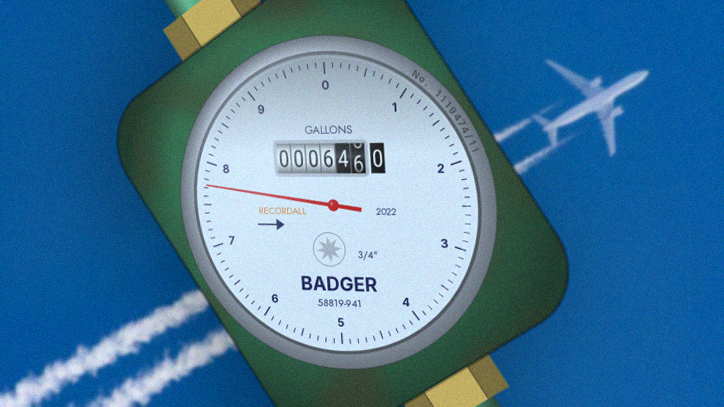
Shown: 6457.7 gal
